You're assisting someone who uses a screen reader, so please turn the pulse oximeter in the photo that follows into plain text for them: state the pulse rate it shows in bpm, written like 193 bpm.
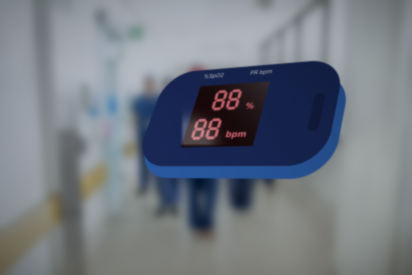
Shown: 88 bpm
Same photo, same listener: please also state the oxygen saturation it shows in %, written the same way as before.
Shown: 88 %
